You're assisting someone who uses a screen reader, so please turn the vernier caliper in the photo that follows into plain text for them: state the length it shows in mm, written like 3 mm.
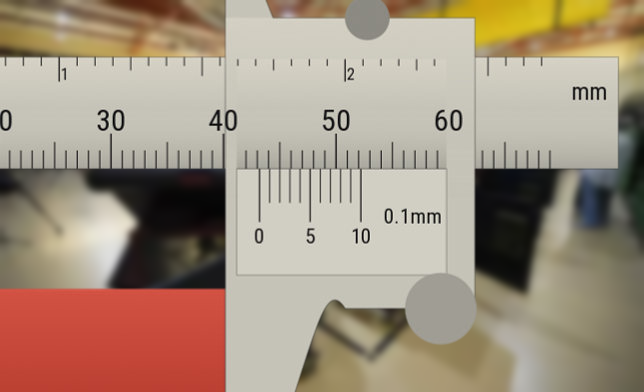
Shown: 43.2 mm
